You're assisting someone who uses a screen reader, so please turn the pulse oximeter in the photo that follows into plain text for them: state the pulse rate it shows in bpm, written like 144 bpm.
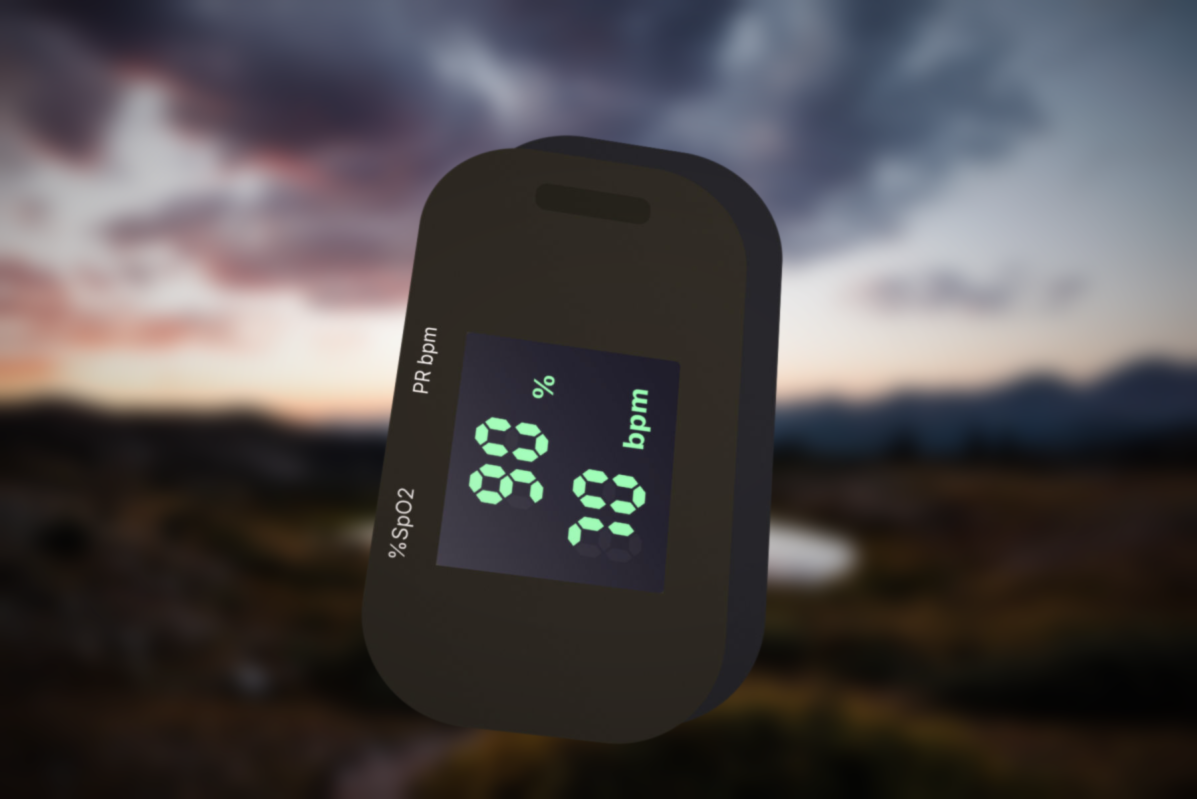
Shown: 70 bpm
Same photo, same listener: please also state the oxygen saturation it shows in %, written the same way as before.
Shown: 90 %
